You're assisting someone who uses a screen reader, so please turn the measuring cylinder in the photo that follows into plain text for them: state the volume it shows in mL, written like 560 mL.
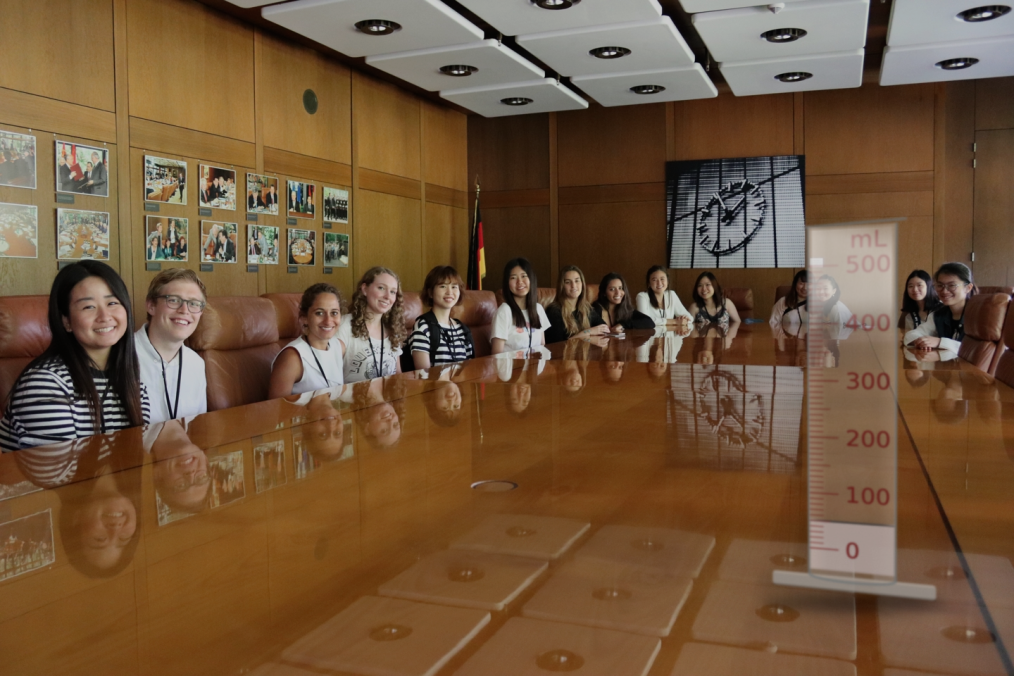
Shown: 50 mL
